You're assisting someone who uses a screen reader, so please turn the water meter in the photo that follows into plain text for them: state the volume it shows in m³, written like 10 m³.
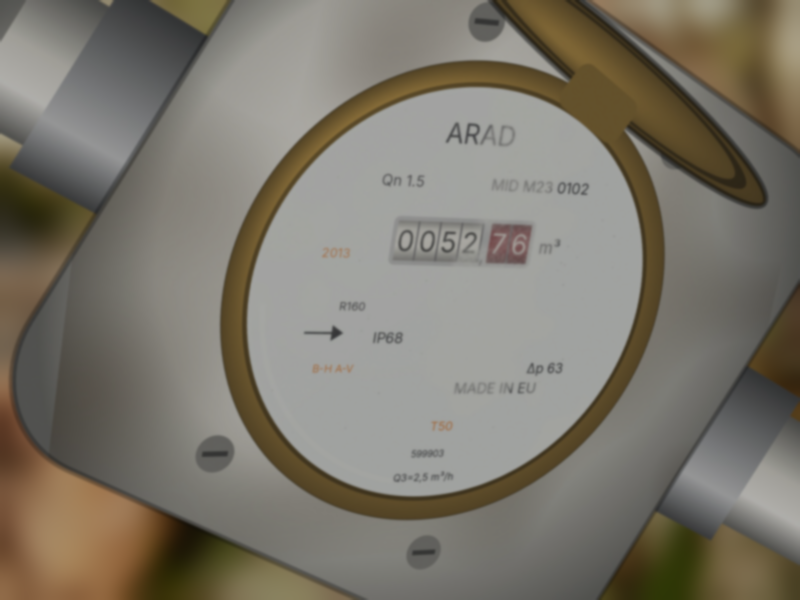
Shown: 52.76 m³
